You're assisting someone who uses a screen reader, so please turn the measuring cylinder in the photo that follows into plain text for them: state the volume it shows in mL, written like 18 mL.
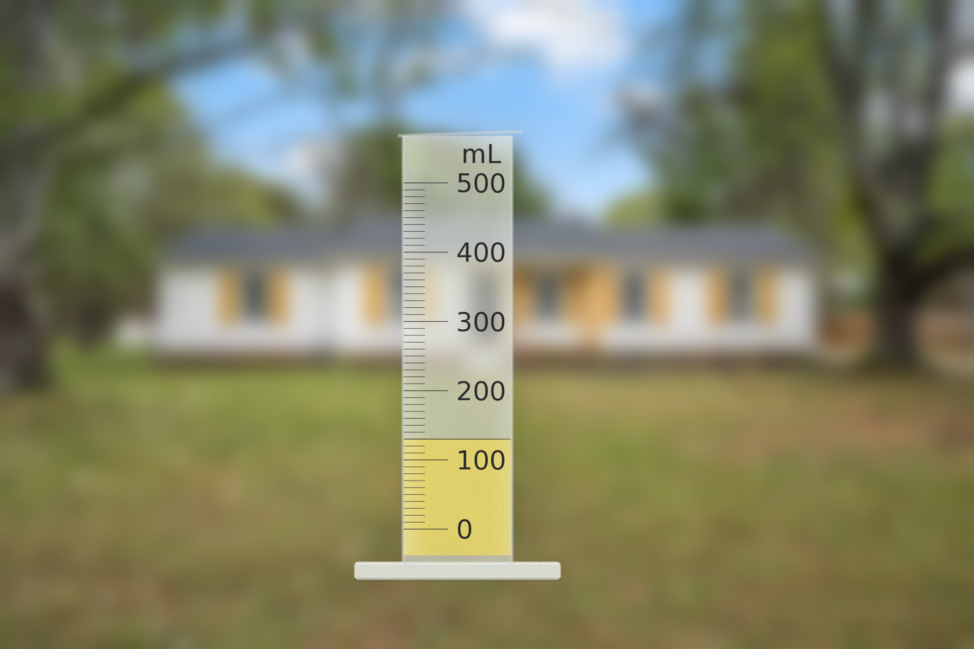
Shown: 130 mL
